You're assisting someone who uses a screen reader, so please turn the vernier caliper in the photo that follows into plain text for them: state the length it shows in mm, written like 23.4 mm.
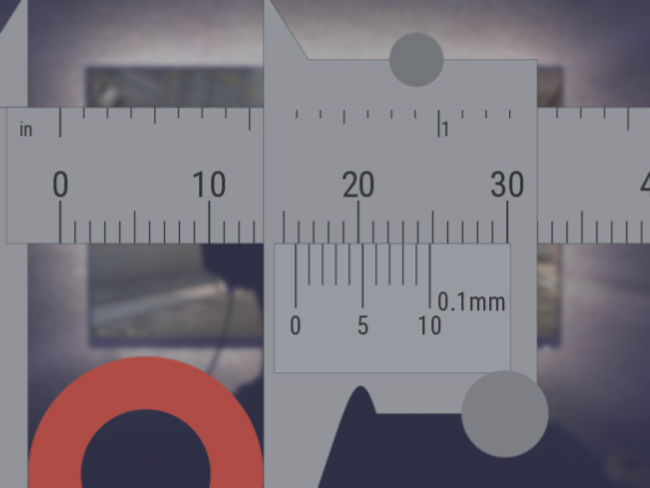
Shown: 15.8 mm
